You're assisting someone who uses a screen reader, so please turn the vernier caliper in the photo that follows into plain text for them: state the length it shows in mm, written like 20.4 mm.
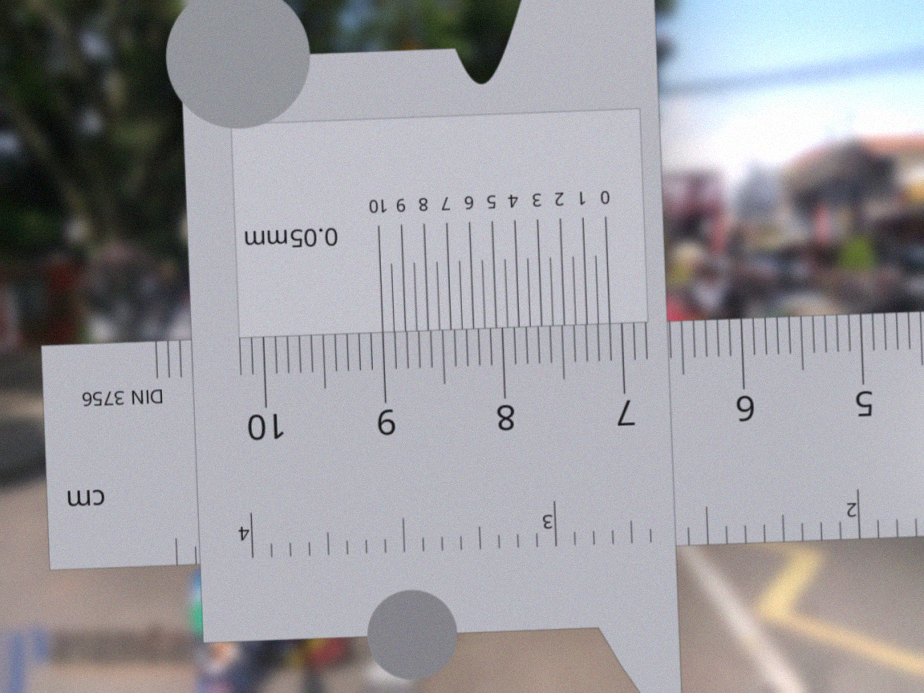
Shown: 71.0 mm
